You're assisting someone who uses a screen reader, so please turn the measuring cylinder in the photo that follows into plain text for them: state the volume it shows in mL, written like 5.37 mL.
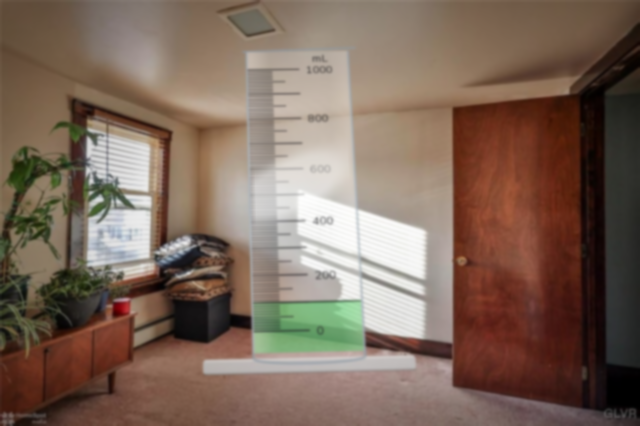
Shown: 100 mL
